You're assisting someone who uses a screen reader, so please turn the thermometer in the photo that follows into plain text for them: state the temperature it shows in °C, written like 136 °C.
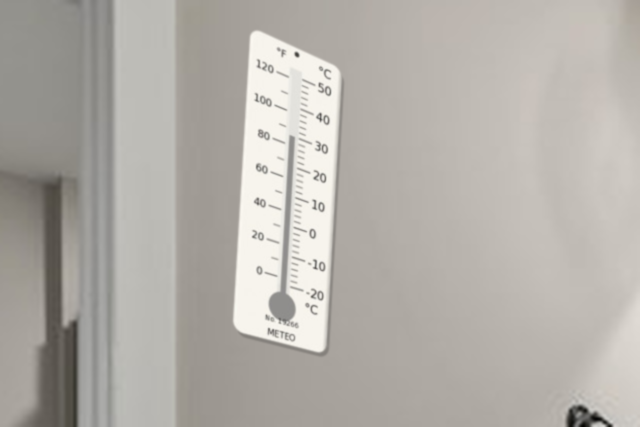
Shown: 30 °C
